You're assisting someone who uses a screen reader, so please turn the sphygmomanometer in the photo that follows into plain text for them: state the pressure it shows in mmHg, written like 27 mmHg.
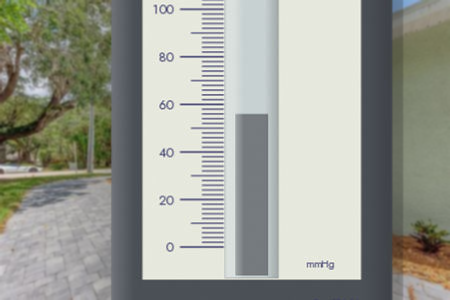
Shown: 56 mmHg
